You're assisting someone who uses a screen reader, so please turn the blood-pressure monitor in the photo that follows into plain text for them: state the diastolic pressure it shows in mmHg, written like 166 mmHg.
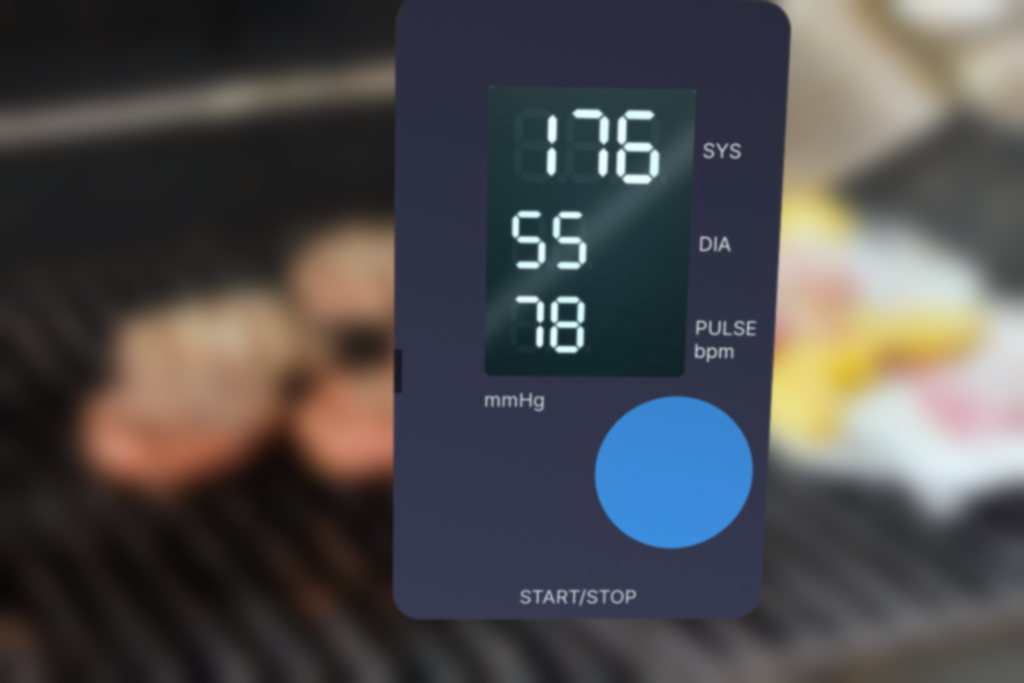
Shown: 55 mmHg
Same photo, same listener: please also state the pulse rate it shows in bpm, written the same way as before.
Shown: 78 bpm
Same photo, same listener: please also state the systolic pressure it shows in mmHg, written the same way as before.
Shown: 176 mmHg
